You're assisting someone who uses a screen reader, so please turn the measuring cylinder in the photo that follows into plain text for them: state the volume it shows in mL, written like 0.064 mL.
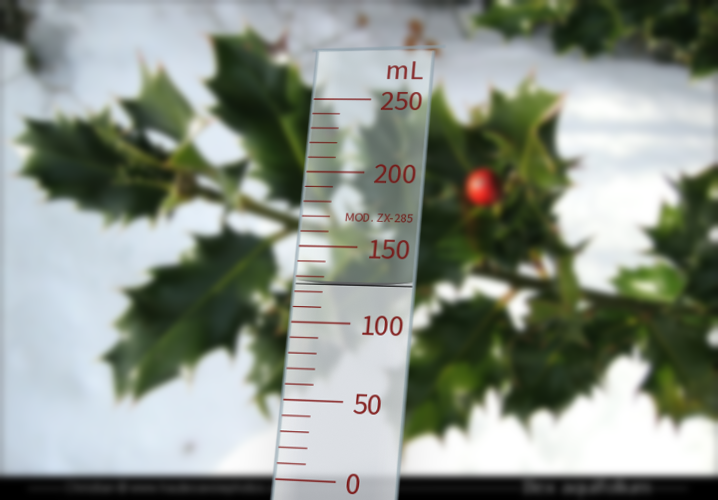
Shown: 125 mL
